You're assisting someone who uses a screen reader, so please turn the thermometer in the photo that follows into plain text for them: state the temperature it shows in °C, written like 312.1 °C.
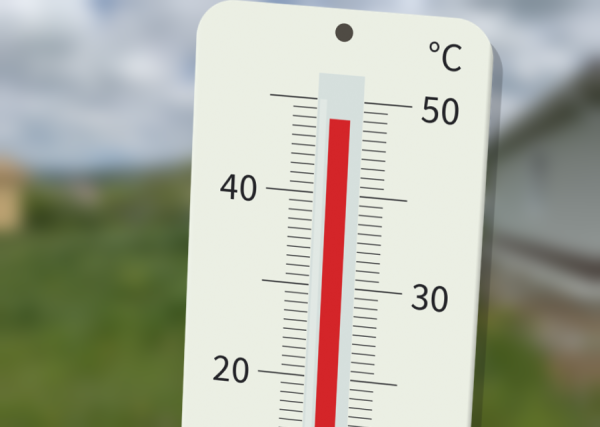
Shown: 48 °C
